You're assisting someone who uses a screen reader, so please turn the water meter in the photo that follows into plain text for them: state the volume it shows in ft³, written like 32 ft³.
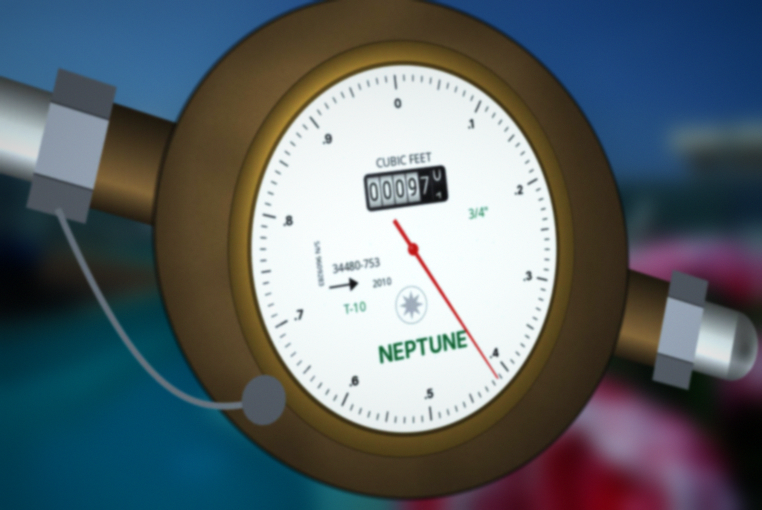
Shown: 970.41 ft³
